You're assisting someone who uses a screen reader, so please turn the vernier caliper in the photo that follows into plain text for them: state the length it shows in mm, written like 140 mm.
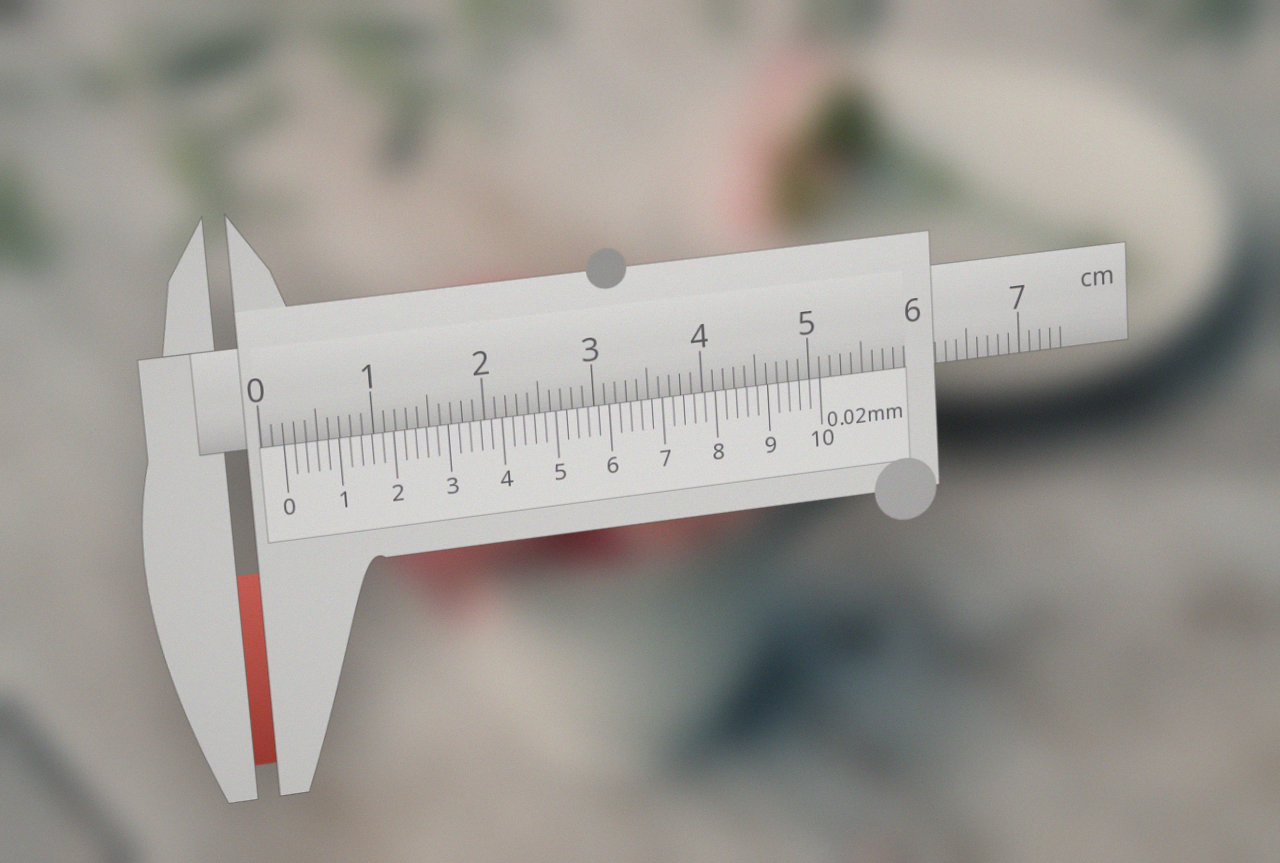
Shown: 2.0 mm
